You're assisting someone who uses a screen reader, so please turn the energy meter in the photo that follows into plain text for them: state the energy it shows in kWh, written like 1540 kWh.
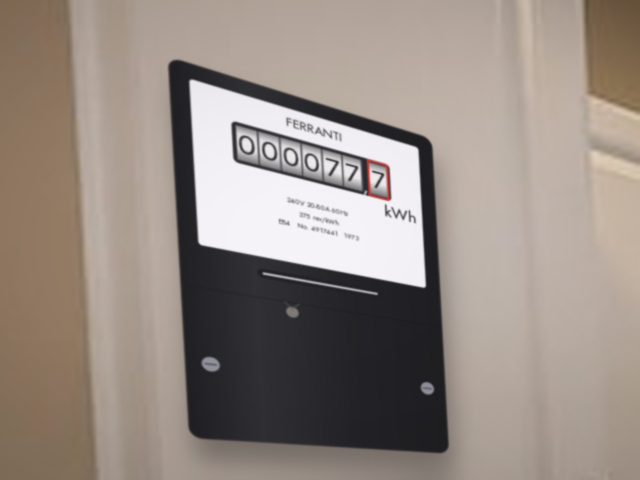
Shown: 77.7 kWh
